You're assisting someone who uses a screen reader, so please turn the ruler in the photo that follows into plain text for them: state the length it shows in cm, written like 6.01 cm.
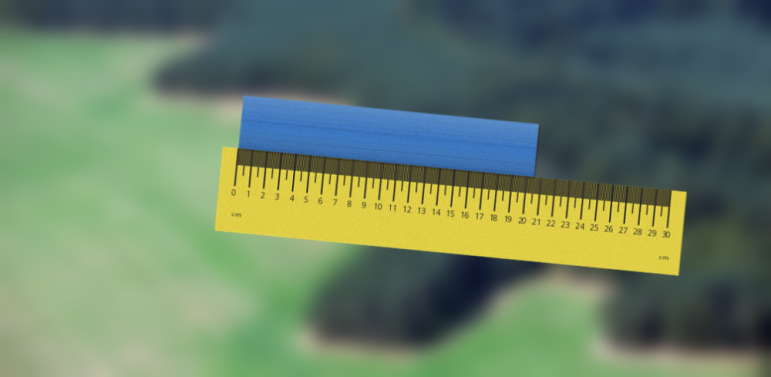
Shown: 20.5 cm
